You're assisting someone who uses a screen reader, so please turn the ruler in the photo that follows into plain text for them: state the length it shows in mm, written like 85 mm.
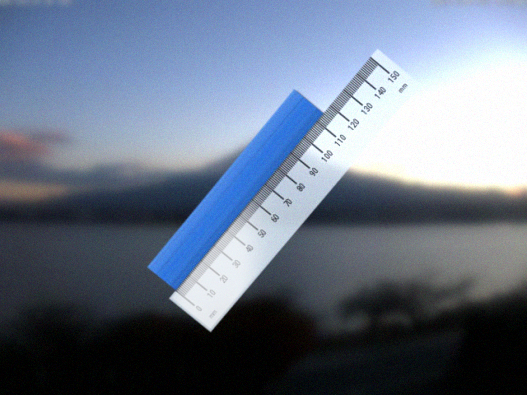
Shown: 115 mm
